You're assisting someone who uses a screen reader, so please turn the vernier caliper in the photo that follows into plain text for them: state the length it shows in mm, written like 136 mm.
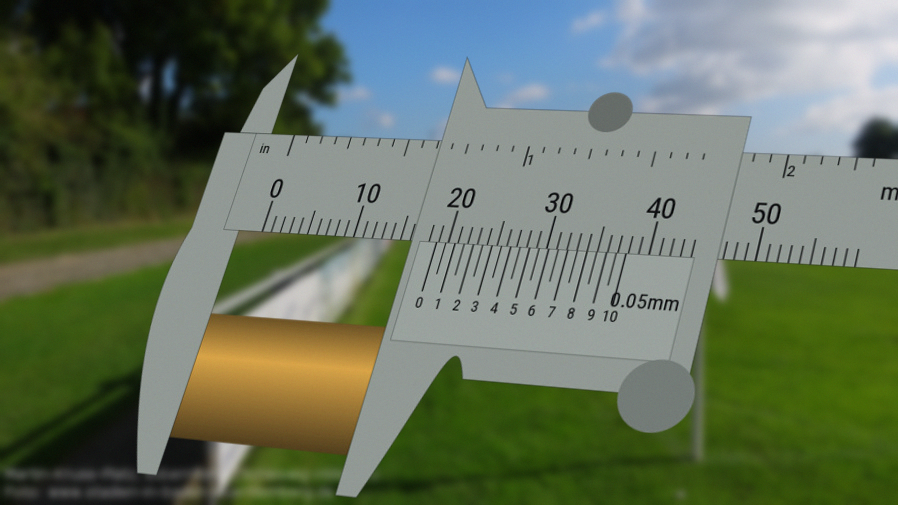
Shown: 18.8 mm
